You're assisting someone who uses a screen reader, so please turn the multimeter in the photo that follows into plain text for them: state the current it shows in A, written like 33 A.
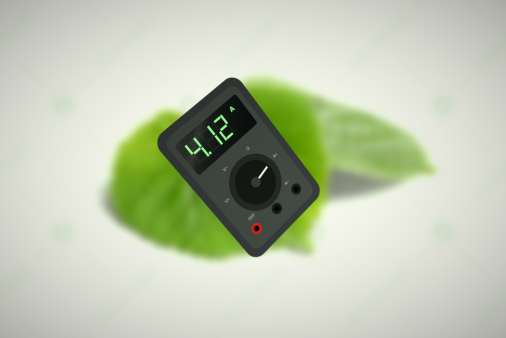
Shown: 4.12 A
